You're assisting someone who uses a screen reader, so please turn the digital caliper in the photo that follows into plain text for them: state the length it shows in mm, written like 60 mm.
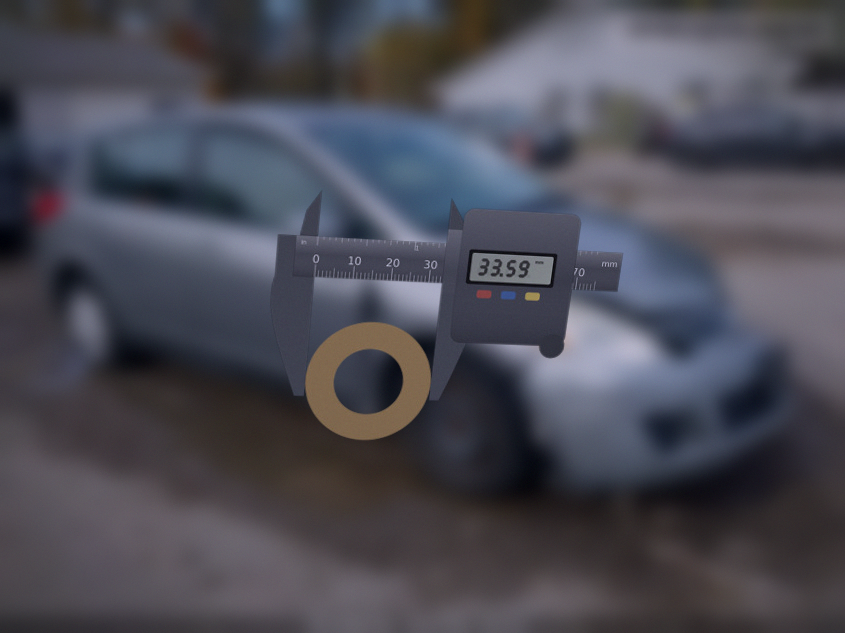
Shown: 33.59 mm
